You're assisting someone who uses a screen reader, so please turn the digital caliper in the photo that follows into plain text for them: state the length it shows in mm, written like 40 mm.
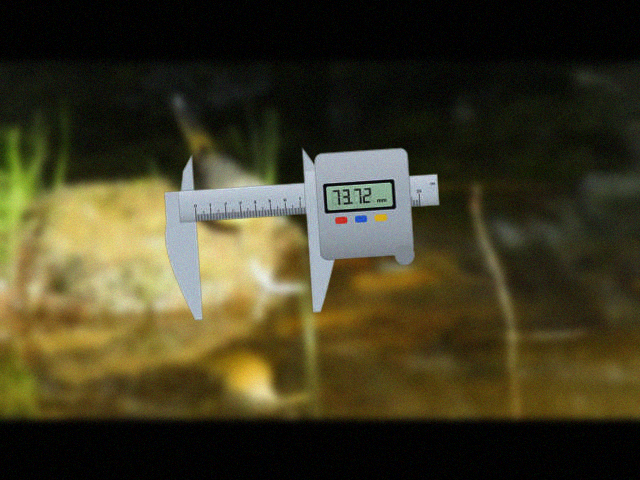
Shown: 73.72 mm
